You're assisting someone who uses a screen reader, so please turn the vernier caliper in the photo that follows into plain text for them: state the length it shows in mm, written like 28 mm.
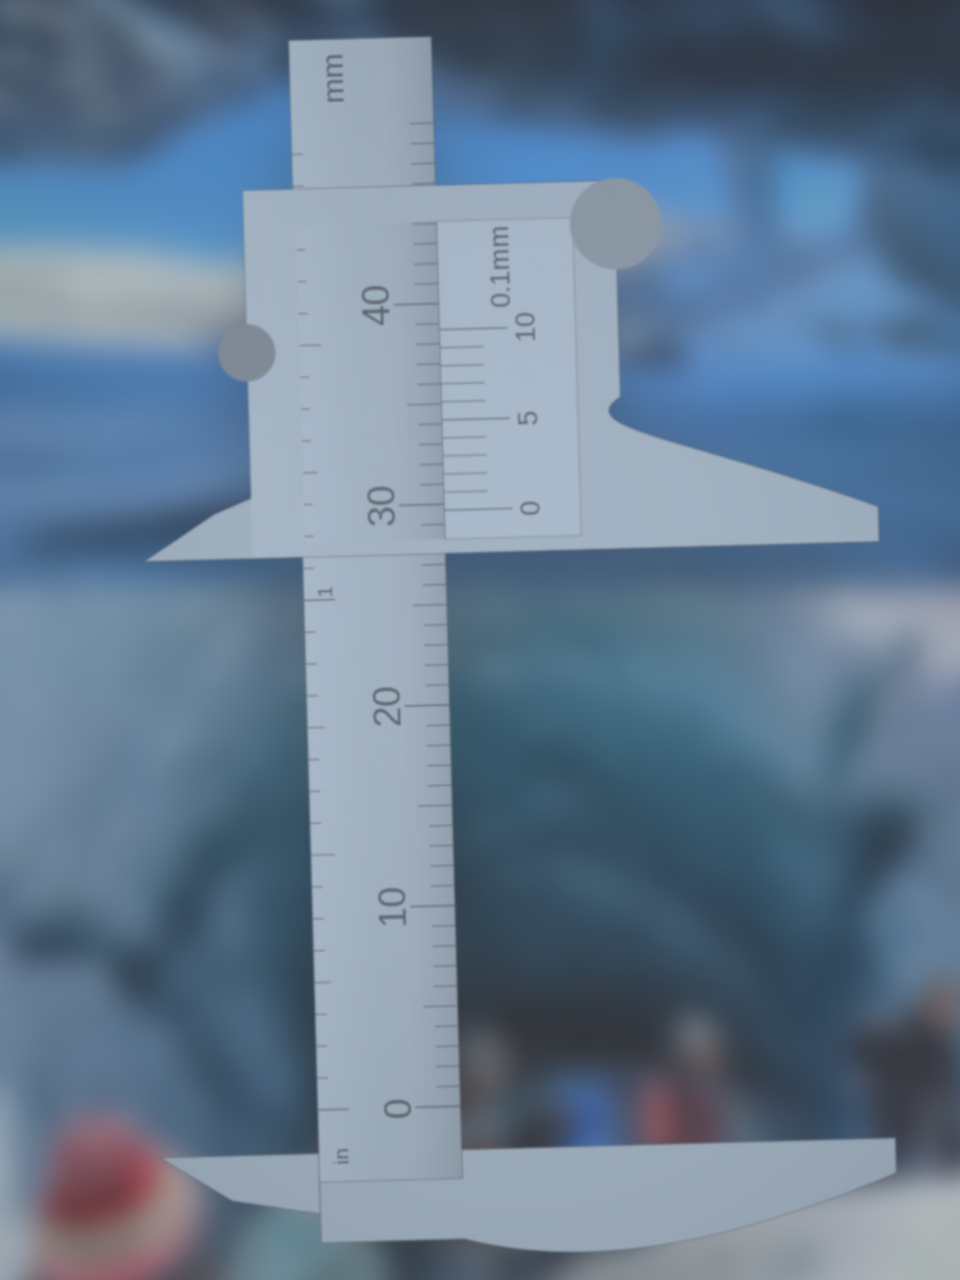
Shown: 29.7 mm
